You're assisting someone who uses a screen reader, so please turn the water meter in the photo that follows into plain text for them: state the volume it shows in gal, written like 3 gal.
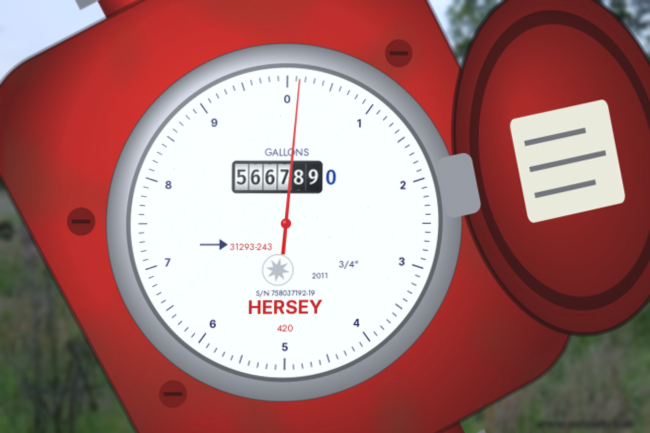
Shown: 5667890.1 gal
